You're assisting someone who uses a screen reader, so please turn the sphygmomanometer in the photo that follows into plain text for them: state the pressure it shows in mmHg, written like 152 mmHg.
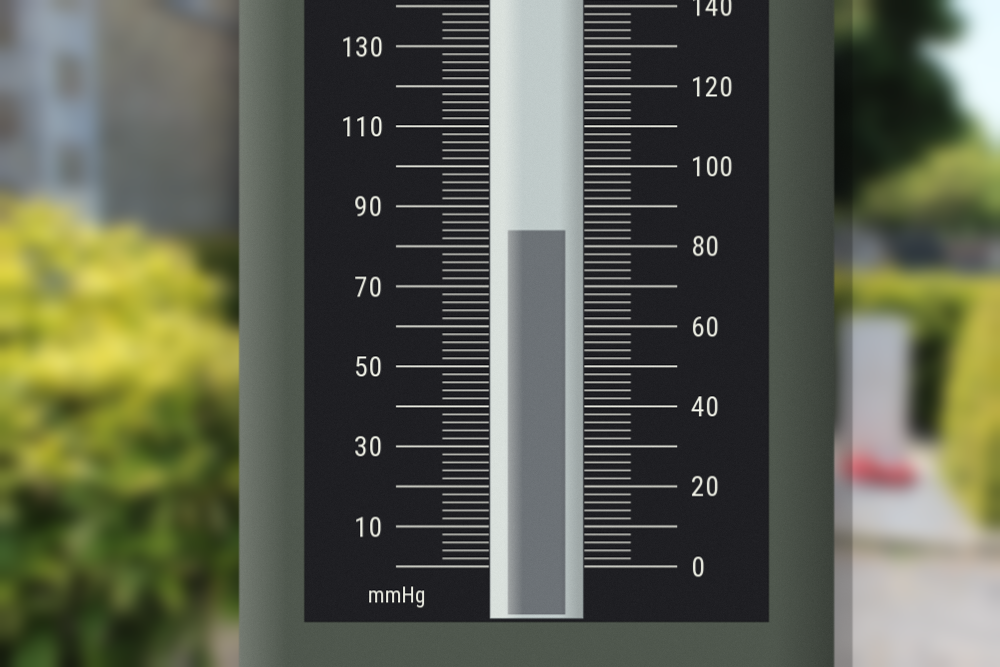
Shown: 84 mmHg
